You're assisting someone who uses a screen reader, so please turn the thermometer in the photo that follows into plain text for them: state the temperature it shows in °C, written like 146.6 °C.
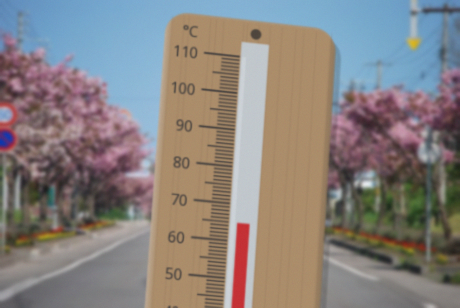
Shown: 65 °C
